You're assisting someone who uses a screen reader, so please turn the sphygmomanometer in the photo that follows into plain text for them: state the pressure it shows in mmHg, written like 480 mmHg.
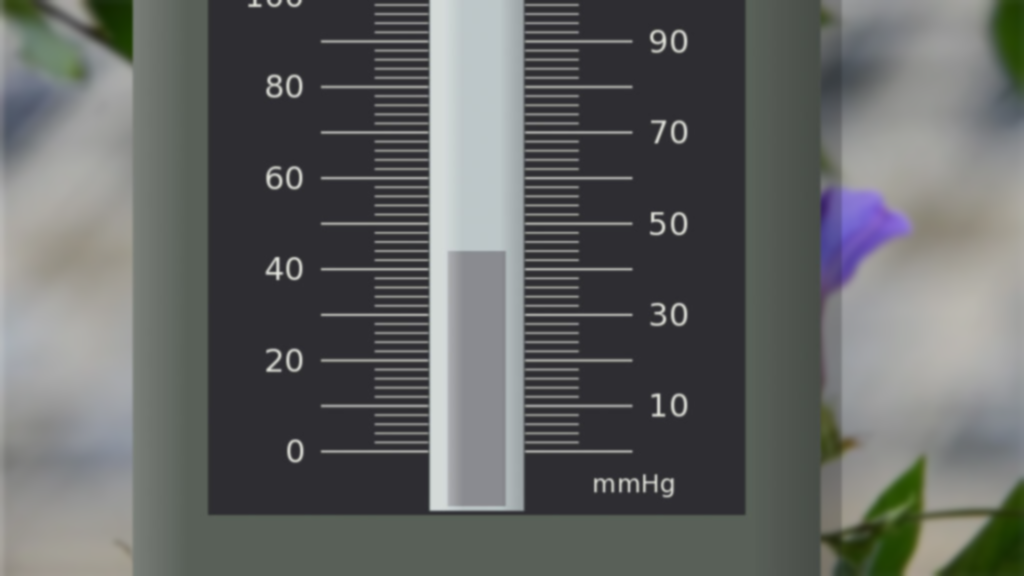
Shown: 44 mmHg
